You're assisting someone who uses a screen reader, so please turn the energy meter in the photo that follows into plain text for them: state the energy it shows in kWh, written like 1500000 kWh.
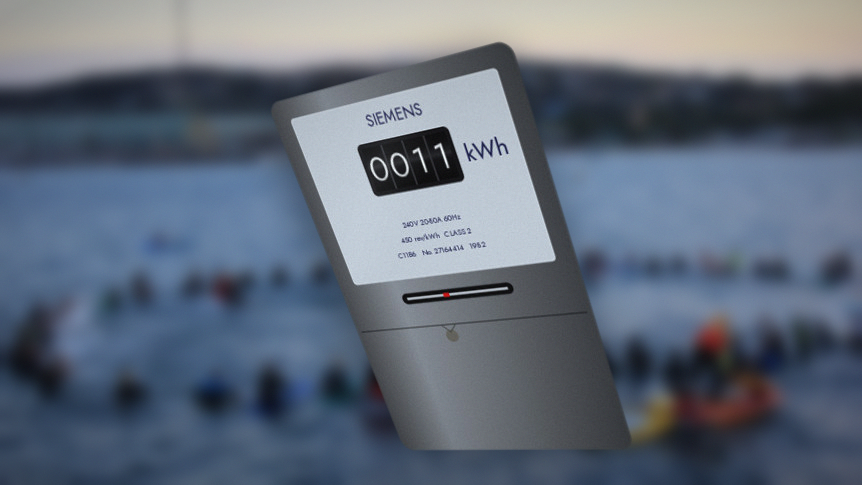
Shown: 11 kWh
